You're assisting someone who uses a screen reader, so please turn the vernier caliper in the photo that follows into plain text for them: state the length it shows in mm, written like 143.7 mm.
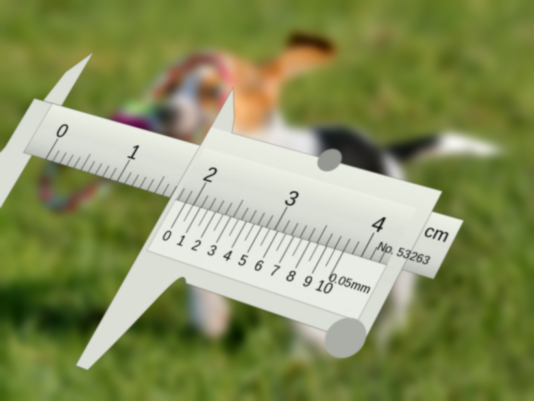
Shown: 19.0 mm
